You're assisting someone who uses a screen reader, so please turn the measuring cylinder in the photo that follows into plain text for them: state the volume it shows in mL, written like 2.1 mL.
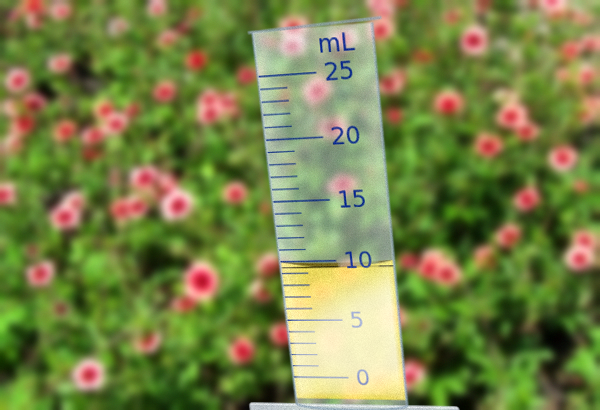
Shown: 9.5 mL
